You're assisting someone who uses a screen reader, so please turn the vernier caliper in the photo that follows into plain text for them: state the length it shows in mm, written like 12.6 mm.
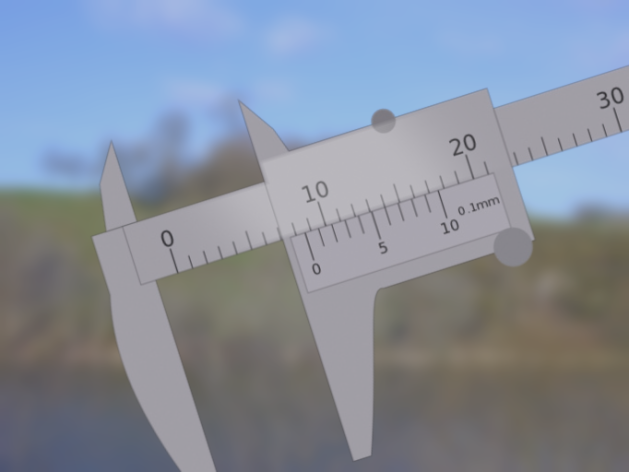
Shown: 8.6 mm
